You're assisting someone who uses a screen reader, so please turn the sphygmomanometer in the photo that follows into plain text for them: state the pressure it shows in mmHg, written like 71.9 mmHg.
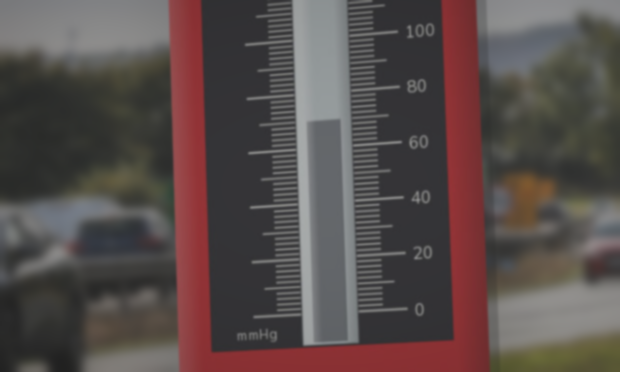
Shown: 70 mmHg
